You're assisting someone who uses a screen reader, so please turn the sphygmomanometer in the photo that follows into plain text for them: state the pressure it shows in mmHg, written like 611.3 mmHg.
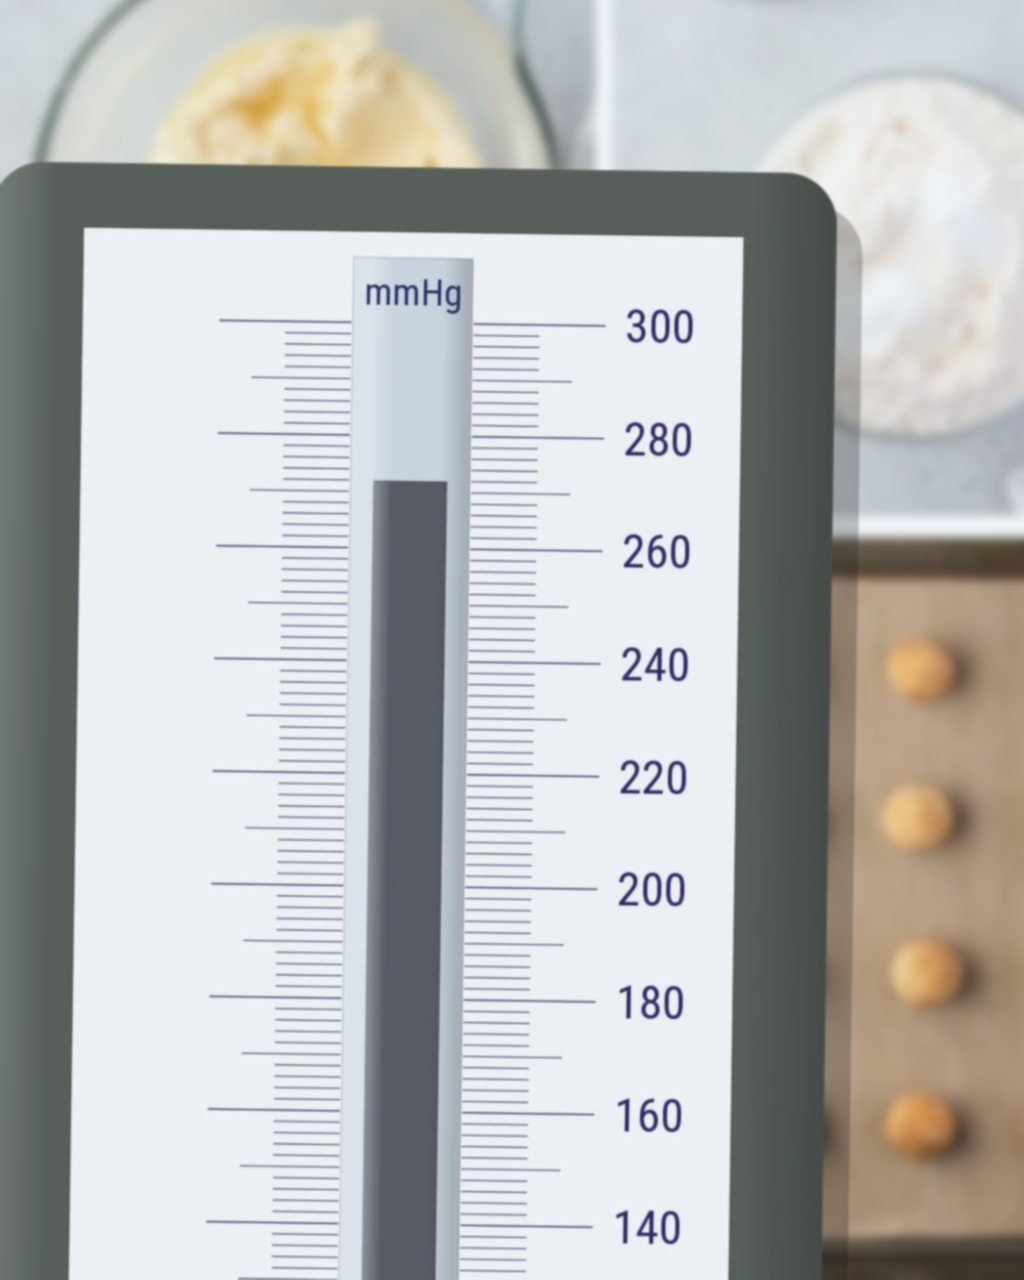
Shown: 272 mmHg
